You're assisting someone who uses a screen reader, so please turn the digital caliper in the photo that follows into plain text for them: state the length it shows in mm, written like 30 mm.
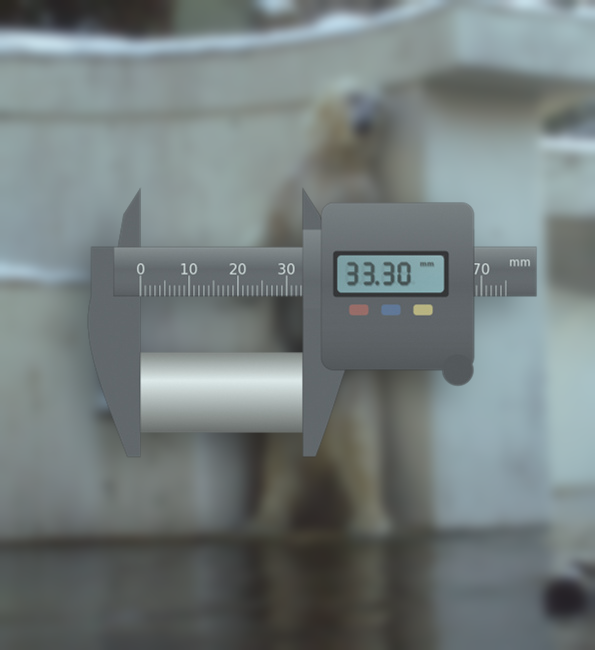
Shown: 33.30 mm
